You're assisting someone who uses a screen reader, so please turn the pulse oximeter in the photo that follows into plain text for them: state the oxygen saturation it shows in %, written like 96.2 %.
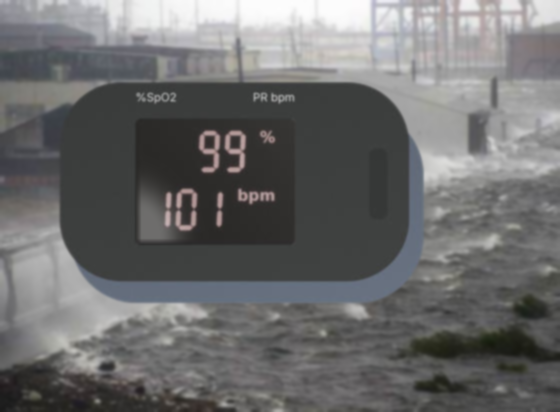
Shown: 99 %
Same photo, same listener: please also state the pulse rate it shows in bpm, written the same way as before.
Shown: 101 bpm
